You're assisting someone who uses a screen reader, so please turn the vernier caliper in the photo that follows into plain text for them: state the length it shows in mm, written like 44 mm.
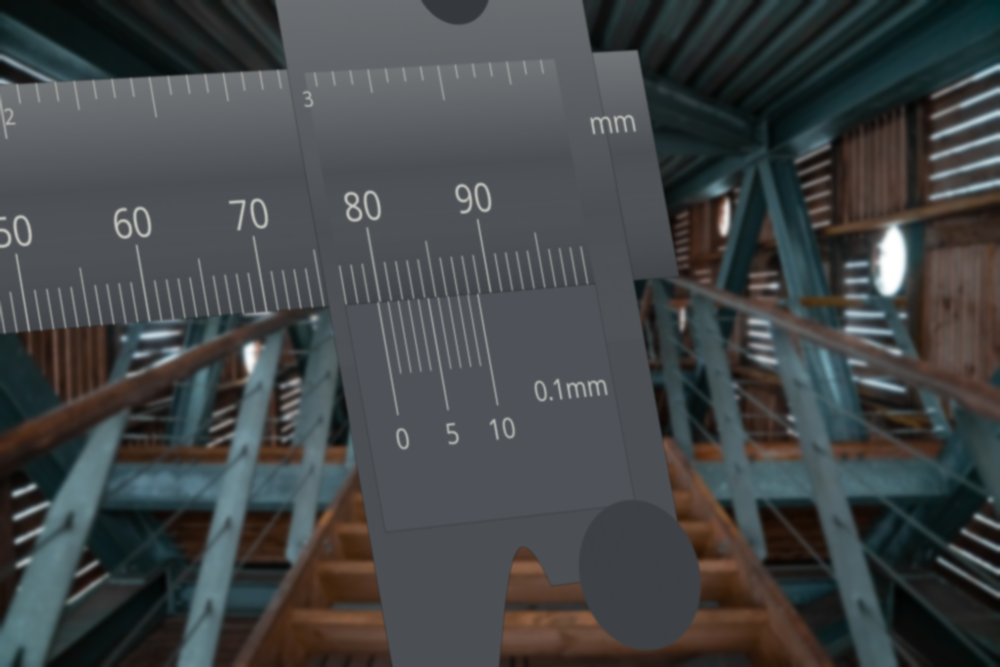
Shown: 79.8 mm
